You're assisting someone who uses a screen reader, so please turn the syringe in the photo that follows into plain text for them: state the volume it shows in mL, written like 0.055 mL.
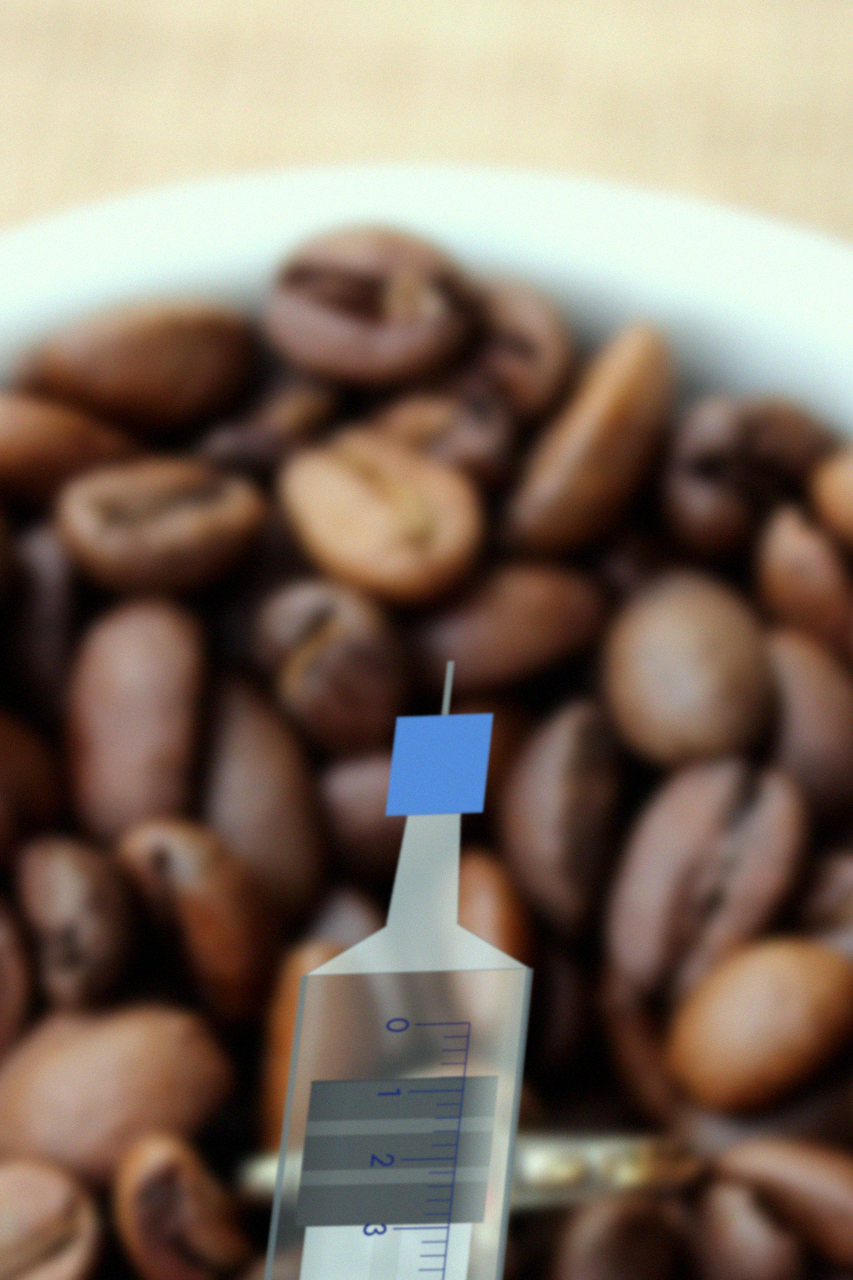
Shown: 0.8 mL
